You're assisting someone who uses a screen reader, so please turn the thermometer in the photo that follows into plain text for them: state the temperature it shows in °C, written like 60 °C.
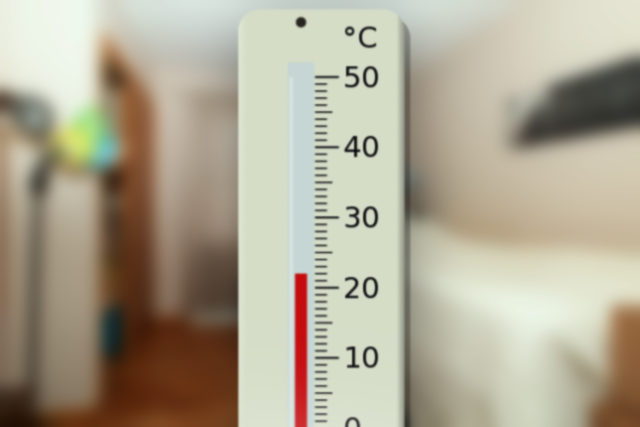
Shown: 22 °C
